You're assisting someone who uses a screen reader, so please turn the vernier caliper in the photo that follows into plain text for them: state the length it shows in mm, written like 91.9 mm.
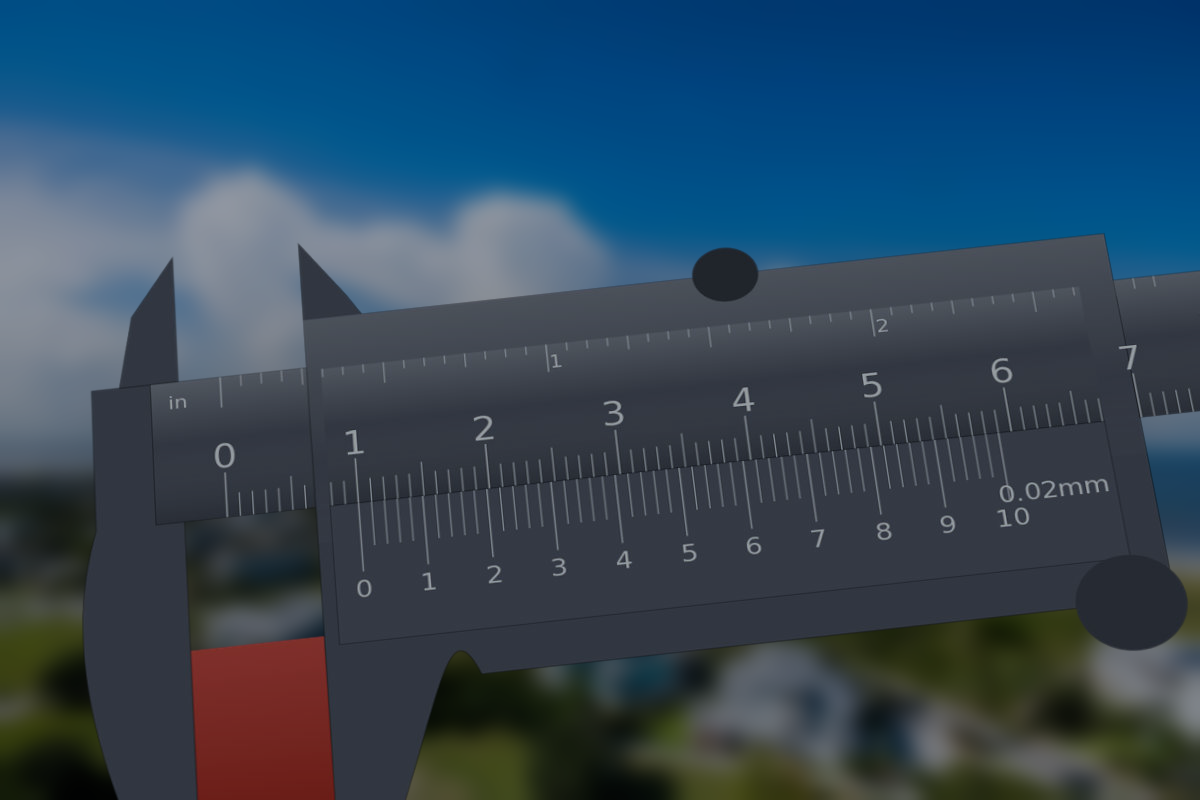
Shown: 10.0 mm
